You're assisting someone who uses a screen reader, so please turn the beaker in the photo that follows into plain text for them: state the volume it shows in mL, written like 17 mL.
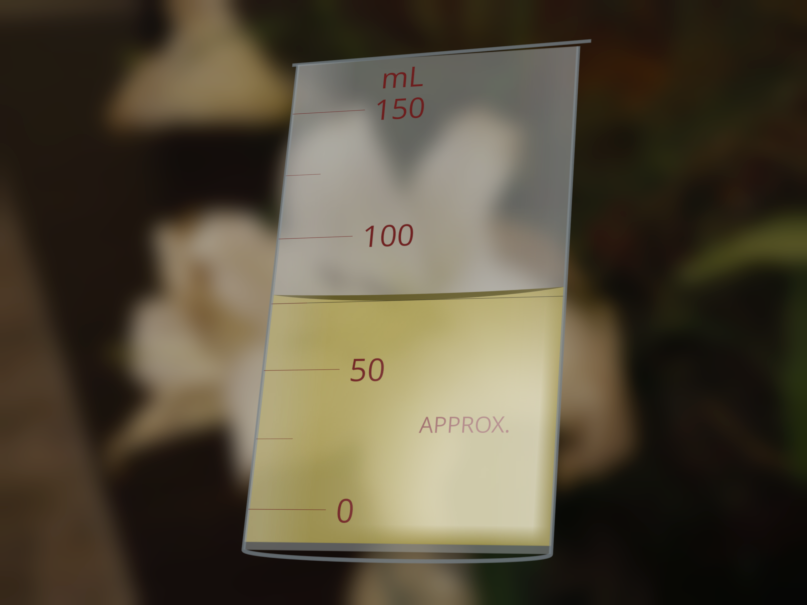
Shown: 75 mL
